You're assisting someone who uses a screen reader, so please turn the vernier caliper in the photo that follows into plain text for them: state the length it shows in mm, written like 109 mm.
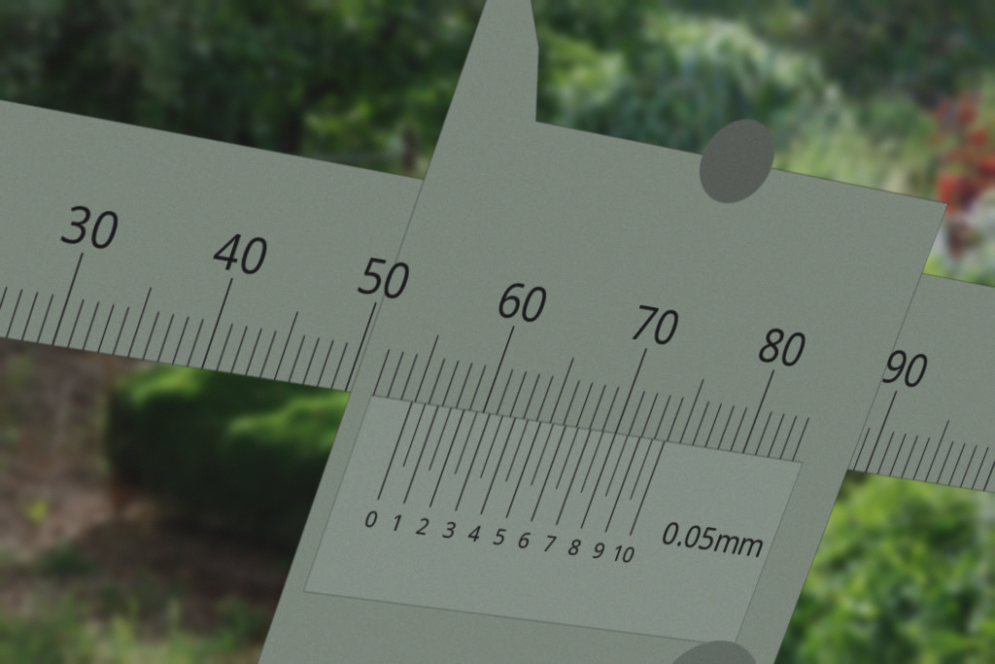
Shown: 54.8 mm
